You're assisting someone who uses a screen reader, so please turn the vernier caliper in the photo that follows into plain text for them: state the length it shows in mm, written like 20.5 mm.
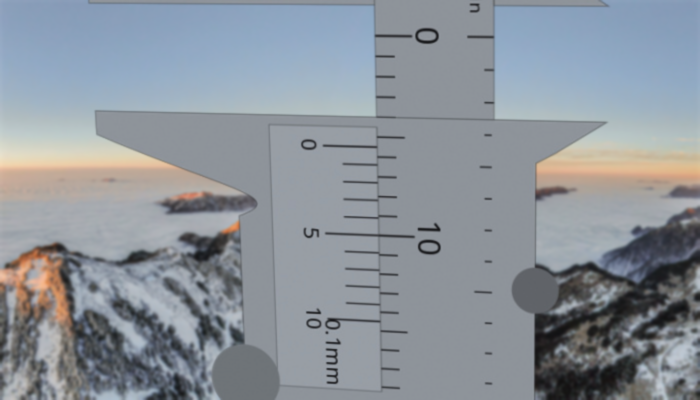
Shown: 5.5 mm
